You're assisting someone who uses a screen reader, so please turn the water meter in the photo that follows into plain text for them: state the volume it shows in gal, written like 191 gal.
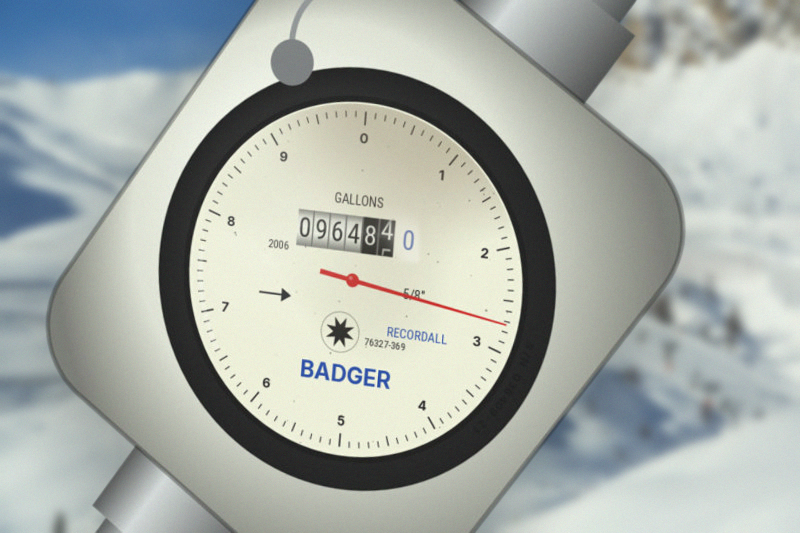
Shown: 964842.7 gal
